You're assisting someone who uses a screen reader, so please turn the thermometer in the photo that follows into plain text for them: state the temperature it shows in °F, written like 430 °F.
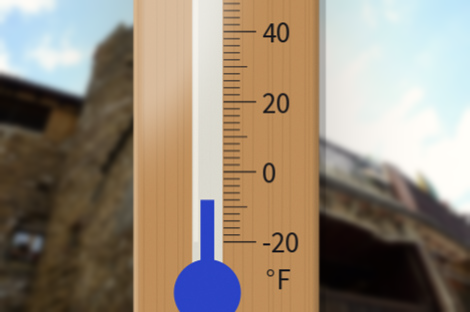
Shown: -8 °F
